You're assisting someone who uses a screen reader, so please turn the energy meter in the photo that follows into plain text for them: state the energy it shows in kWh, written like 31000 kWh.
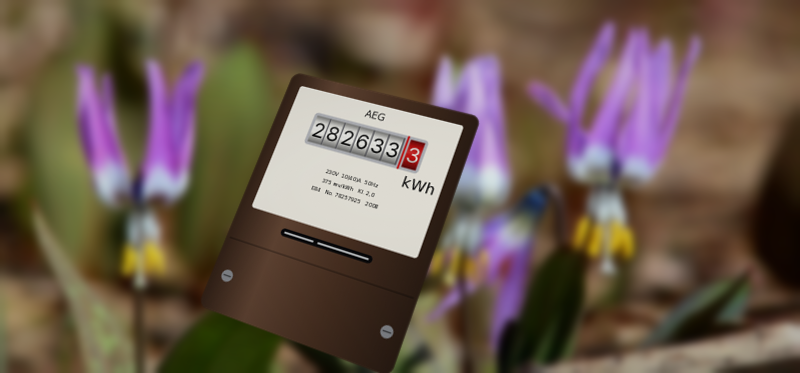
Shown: 282633.3 kWh
